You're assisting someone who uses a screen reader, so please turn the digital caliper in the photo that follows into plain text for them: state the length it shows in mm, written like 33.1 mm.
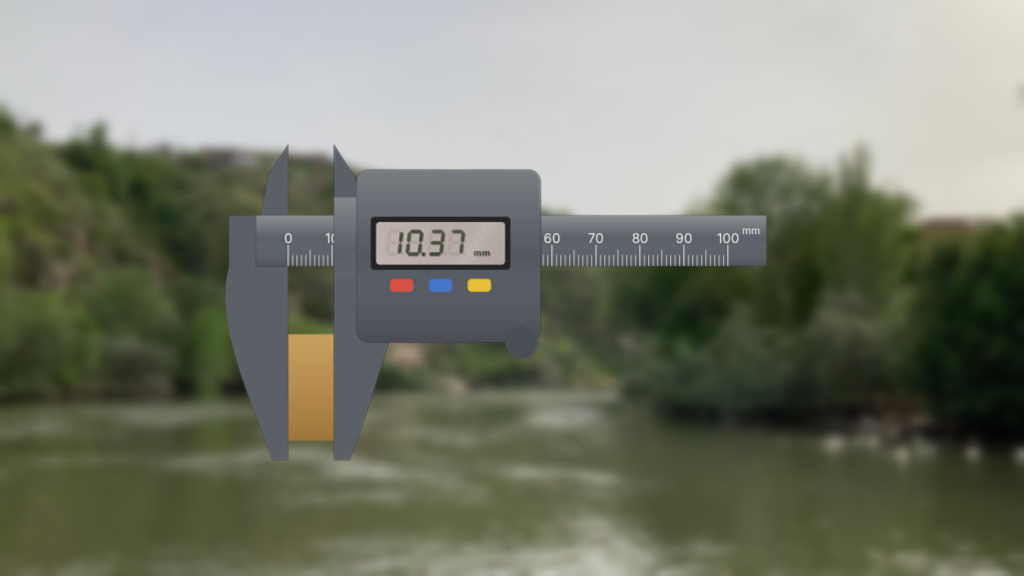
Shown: 10.37 mm
